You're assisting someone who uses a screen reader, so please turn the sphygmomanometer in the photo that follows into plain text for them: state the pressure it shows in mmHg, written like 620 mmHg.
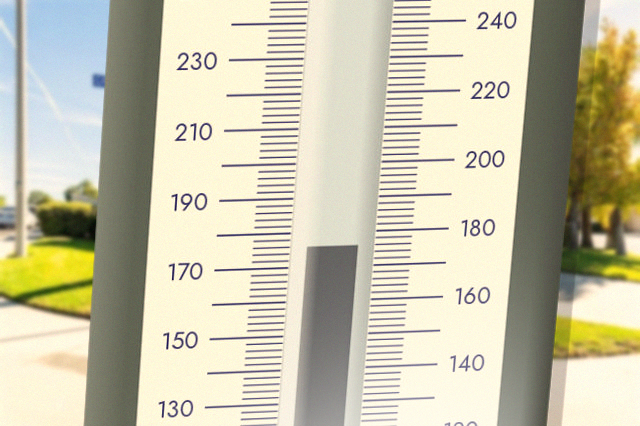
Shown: 176 mmHg
